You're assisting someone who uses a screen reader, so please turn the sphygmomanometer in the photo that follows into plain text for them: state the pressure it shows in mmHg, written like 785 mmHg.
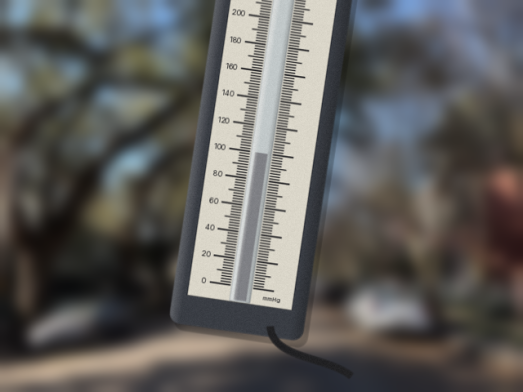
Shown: 100 mmHg
